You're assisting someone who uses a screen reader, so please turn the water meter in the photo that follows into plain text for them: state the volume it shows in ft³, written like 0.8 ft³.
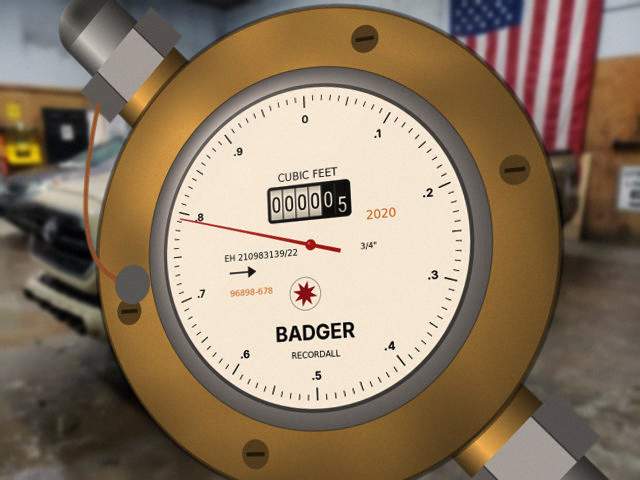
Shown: 4.79 ft³
